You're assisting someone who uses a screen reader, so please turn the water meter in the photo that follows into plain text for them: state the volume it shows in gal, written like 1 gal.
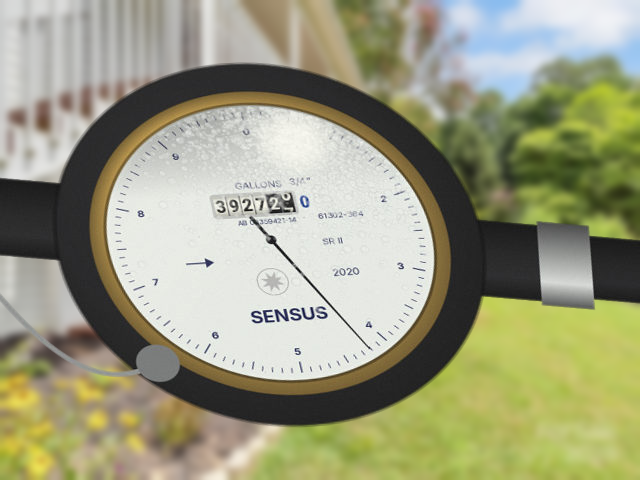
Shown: 3927264.2 gal
